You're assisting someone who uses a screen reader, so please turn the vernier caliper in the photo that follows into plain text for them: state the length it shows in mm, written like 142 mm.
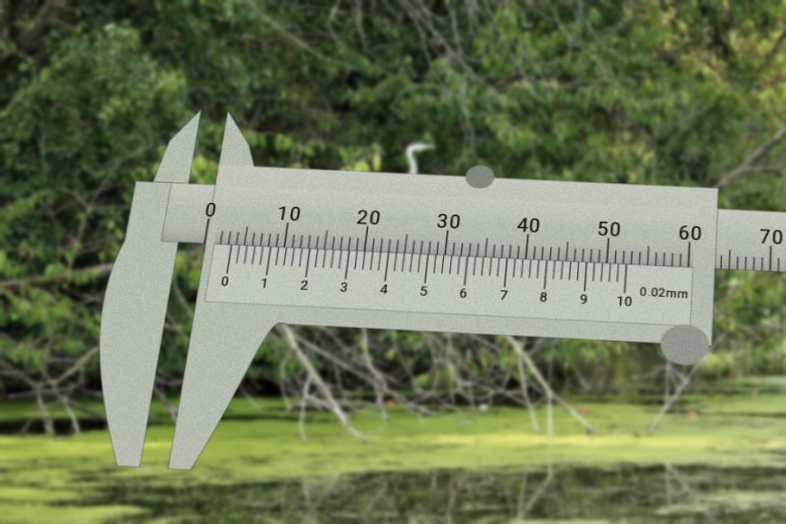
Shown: 3.4 mm
